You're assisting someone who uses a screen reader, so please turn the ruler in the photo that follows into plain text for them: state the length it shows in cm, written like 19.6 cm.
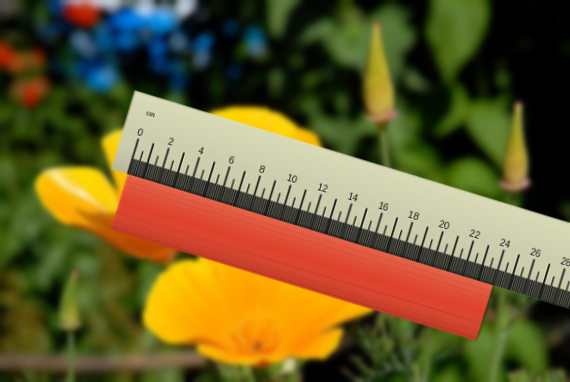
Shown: 24 cm
